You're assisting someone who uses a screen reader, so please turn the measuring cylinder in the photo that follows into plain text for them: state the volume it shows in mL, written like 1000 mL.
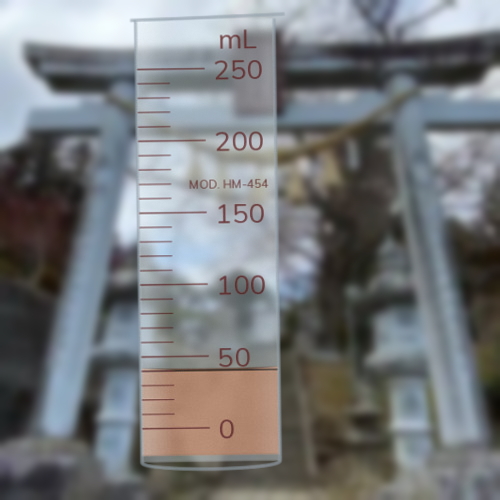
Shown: 40 mL
